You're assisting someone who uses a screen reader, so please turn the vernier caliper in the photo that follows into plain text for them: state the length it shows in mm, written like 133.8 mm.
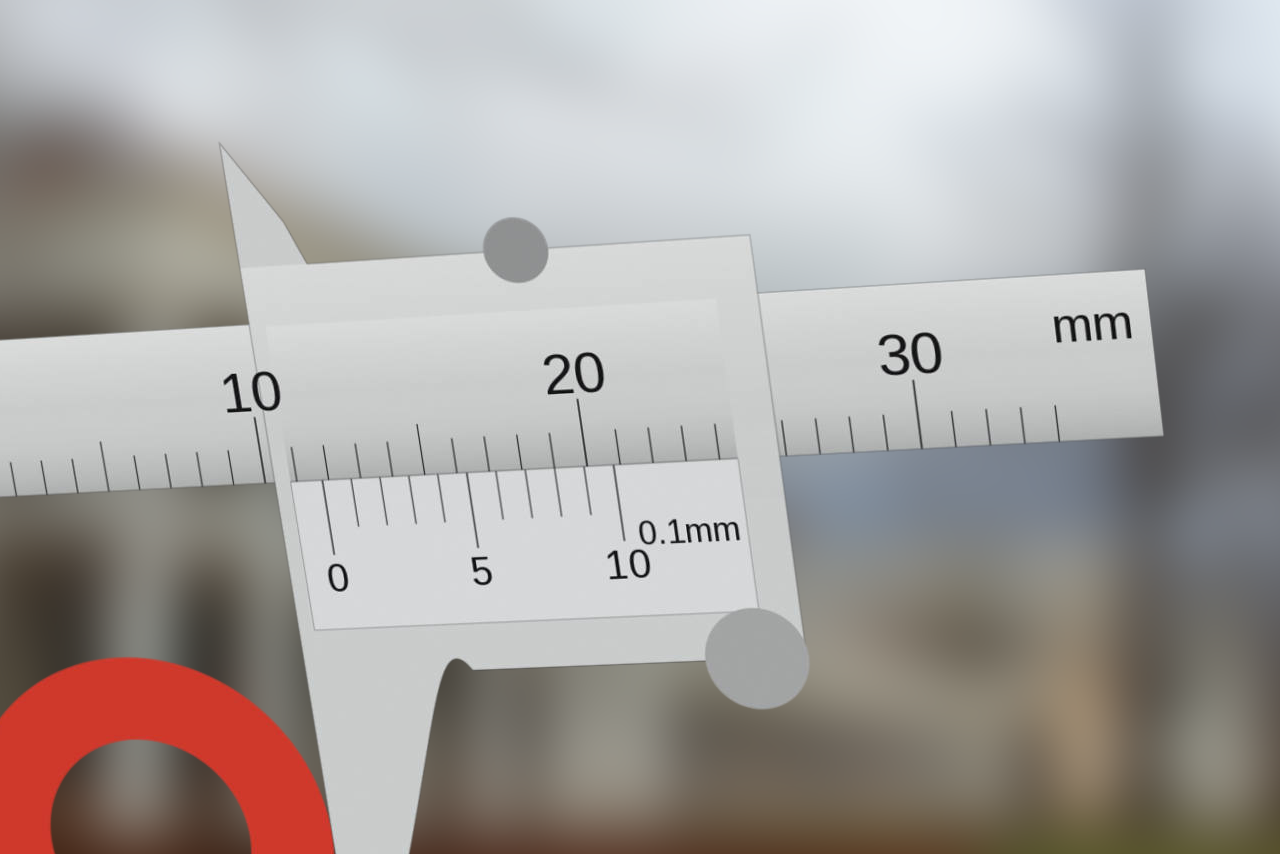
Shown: 11.8 mm
